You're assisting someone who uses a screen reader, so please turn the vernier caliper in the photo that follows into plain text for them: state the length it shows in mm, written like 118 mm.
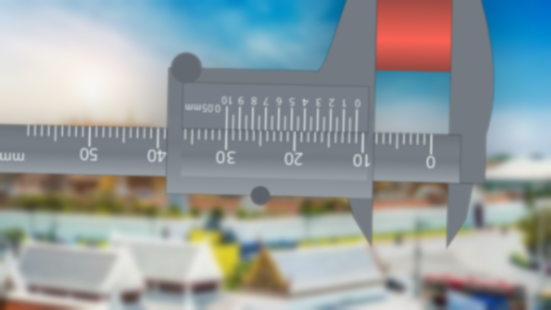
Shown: 11.0 mm
